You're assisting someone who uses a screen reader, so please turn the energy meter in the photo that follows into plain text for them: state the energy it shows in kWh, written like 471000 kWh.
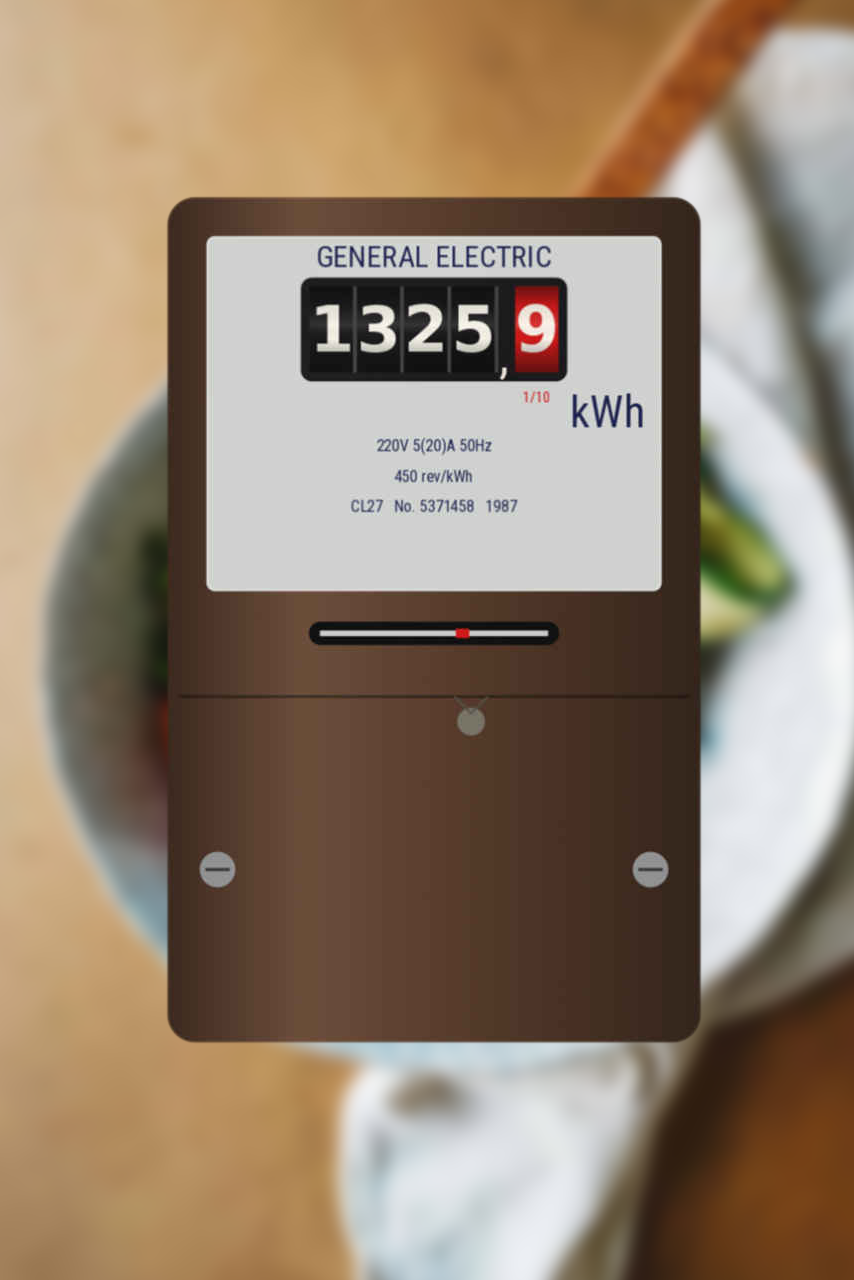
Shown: 1325.9 kWh
